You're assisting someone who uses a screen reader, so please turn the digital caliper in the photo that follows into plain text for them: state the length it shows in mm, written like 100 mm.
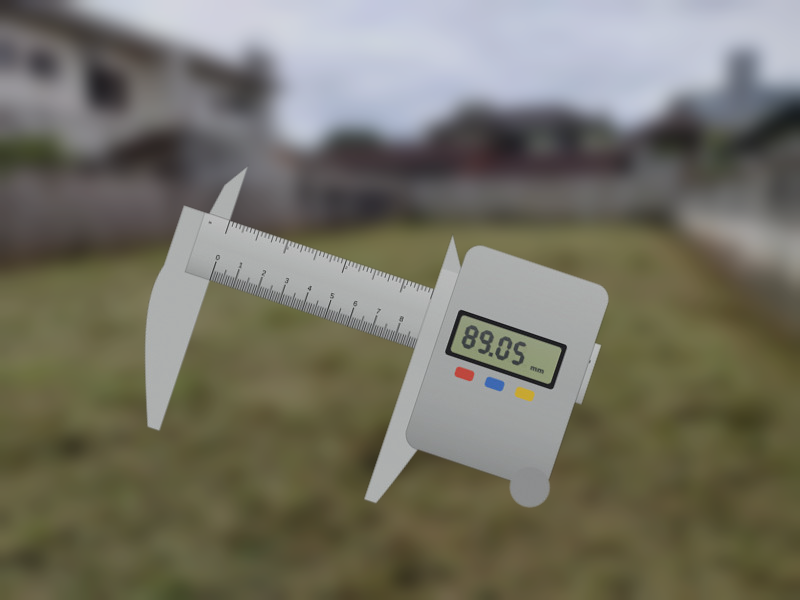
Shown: 89.05 mm
